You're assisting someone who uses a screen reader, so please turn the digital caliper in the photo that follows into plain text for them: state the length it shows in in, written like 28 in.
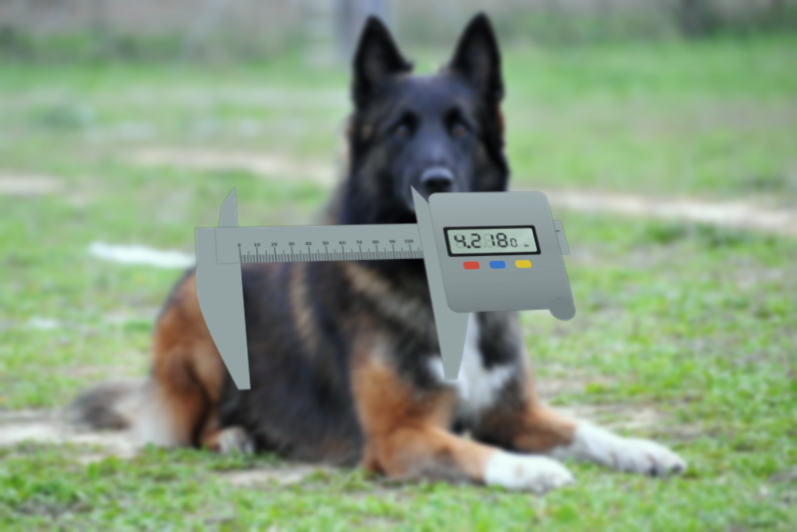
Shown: 4.2180 in
